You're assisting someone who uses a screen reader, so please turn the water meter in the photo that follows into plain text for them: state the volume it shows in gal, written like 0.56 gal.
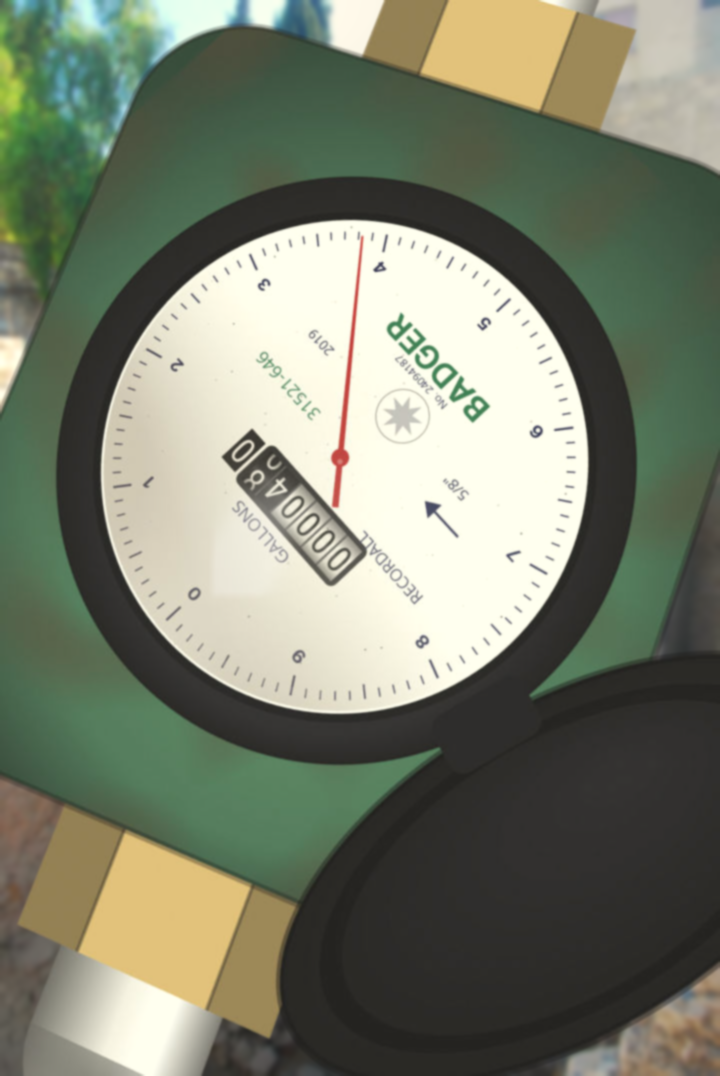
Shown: 483.8 gal
